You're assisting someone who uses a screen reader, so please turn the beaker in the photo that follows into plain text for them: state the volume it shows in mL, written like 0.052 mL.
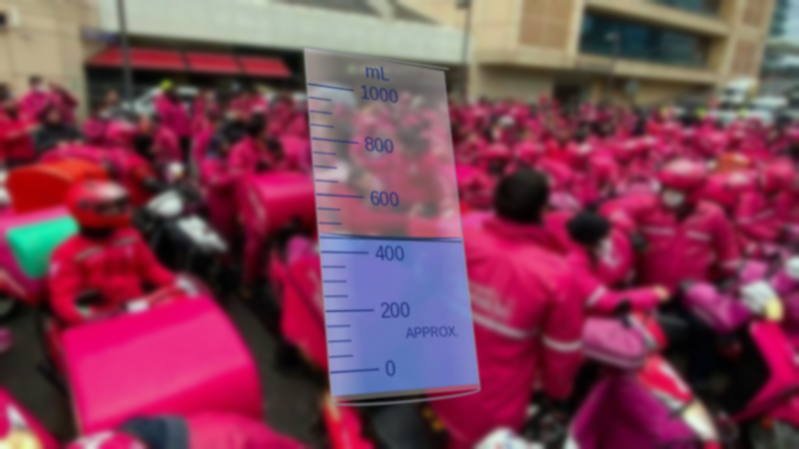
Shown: 450 mL
